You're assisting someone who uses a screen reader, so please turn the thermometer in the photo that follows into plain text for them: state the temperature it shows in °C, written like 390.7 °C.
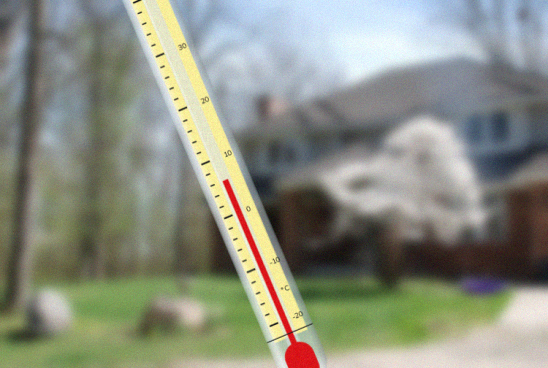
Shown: 6 °C
